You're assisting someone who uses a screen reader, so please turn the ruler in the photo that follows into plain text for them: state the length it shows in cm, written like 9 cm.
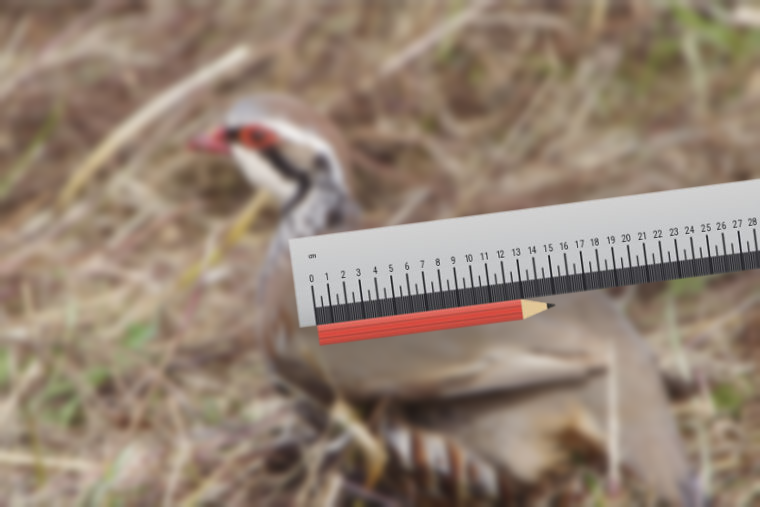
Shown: 15 cm
